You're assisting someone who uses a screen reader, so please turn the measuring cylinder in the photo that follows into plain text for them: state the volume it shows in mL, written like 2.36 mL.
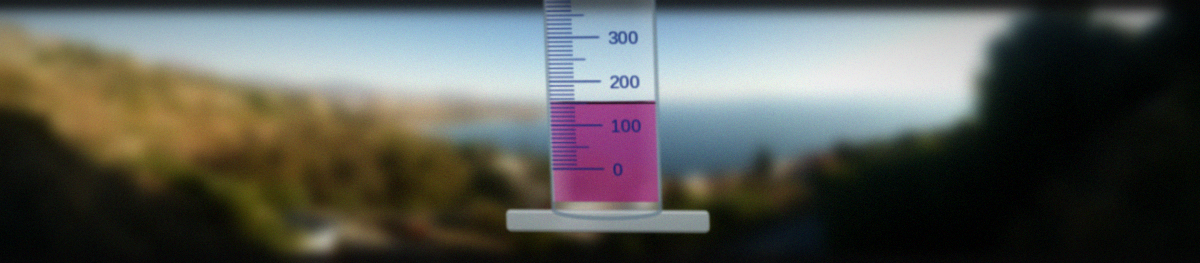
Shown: 150 mL
